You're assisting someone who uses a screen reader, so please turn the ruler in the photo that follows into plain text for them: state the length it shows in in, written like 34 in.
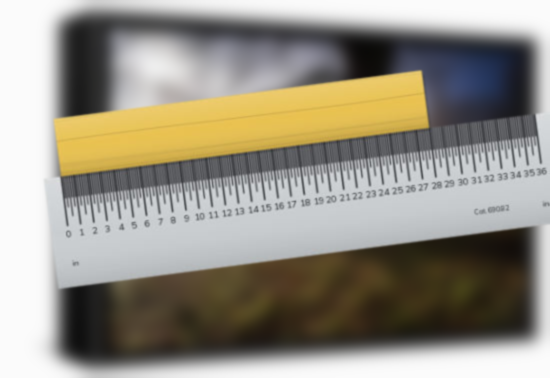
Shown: 28 in
